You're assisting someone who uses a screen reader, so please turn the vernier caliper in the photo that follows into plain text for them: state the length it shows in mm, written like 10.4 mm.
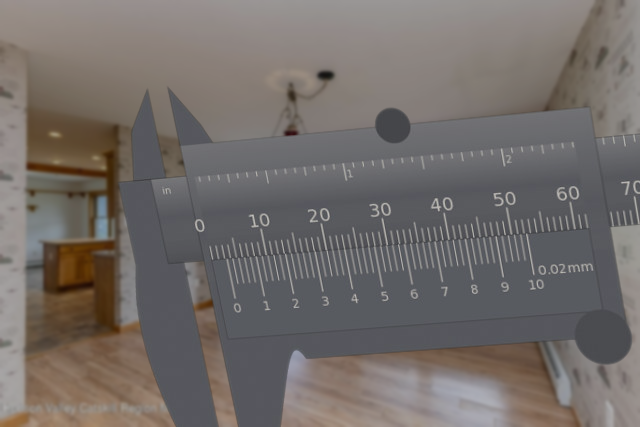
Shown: 3.4 mm
